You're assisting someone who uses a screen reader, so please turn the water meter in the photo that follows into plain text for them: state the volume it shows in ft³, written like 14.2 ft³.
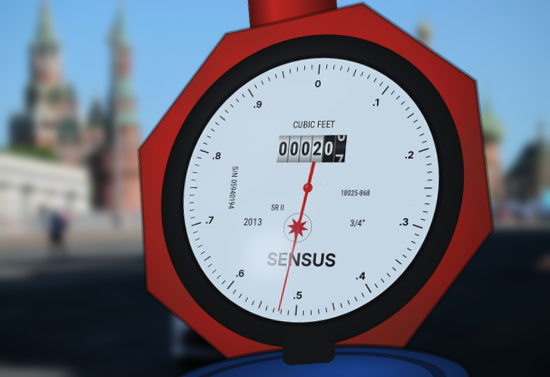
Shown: 206.52 ft³
